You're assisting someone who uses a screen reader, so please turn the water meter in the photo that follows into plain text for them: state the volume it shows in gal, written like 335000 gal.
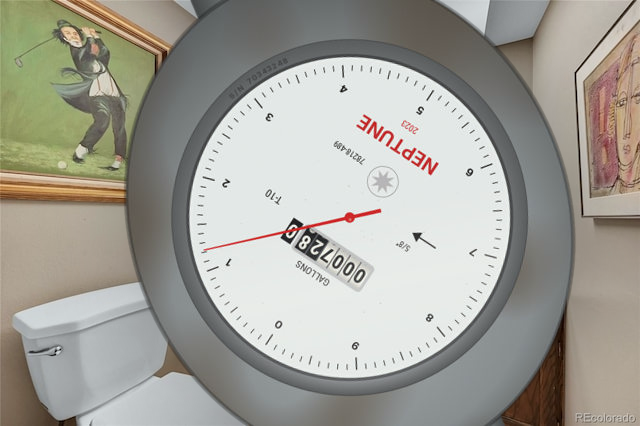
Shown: 7281.2 gal
